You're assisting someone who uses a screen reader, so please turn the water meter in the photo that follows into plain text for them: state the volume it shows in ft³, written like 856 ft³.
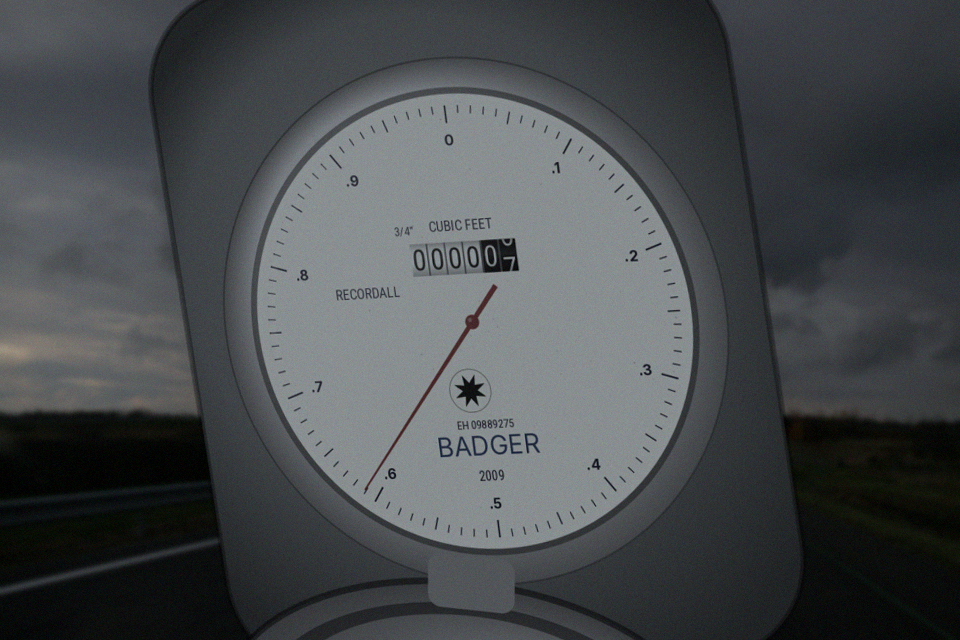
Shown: 6.61 ft³
